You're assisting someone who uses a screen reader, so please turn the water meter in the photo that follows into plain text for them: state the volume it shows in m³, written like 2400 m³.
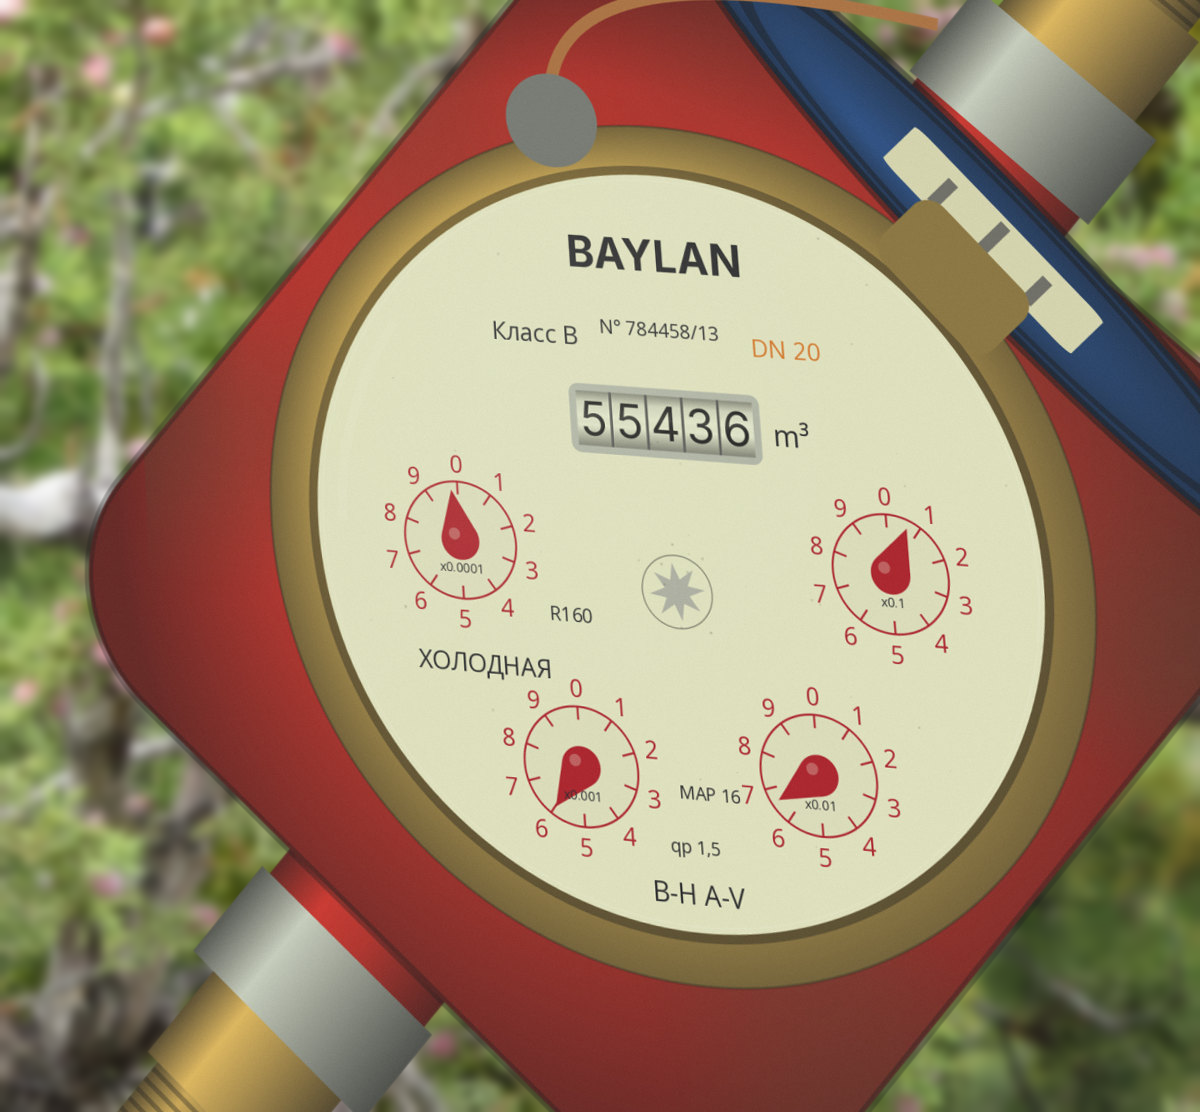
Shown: 55436.0659 m³
